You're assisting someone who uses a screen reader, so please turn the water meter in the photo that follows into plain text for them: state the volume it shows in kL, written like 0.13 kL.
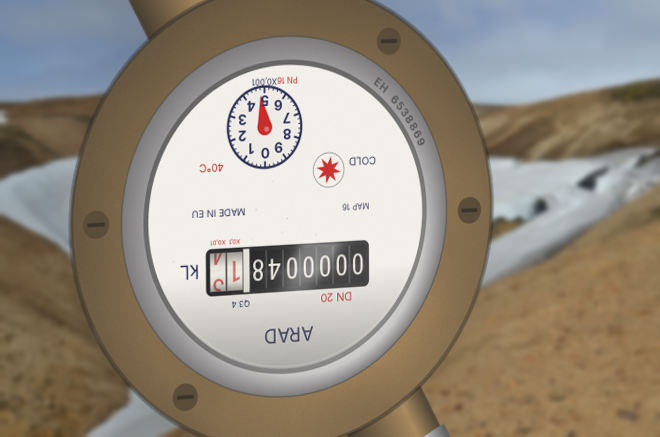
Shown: 48.134 kL
